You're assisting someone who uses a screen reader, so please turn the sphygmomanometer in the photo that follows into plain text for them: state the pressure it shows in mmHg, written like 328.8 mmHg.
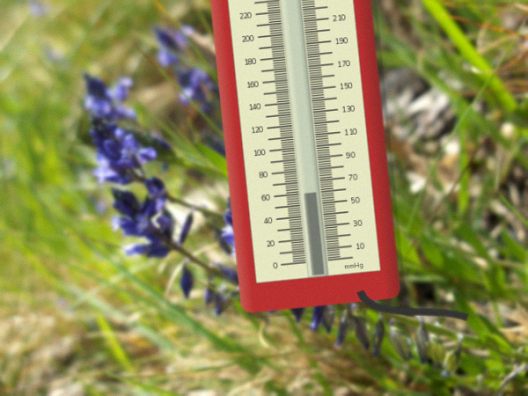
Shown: 60 mmHg
